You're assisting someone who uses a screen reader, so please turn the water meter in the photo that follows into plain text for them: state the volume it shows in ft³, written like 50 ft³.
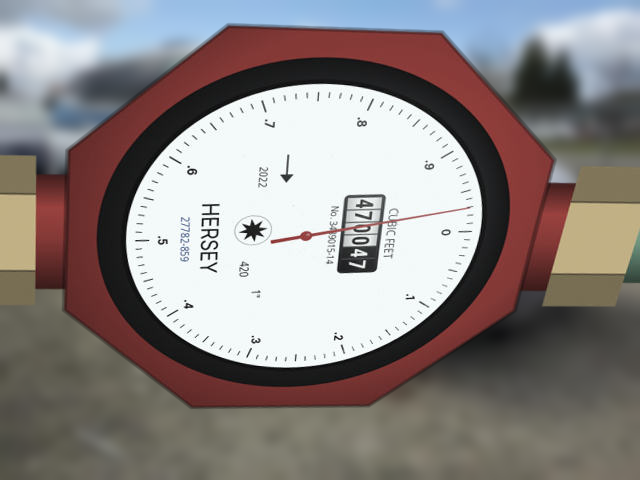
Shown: 470046.97 ft³
